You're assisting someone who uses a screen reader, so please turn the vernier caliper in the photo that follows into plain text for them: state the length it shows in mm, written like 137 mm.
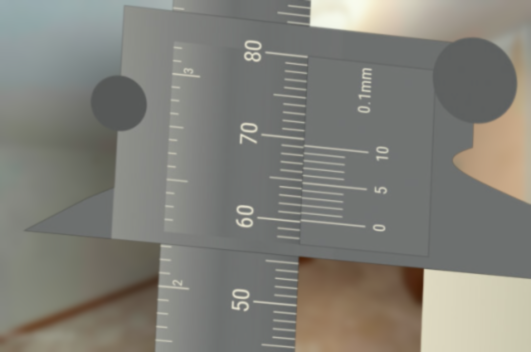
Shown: 60.2 mm
